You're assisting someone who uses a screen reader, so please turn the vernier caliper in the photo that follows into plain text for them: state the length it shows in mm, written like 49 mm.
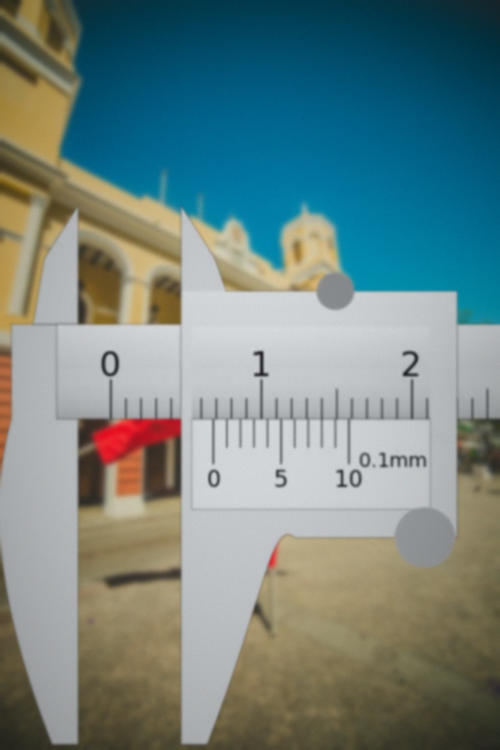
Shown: 6.8 mm
